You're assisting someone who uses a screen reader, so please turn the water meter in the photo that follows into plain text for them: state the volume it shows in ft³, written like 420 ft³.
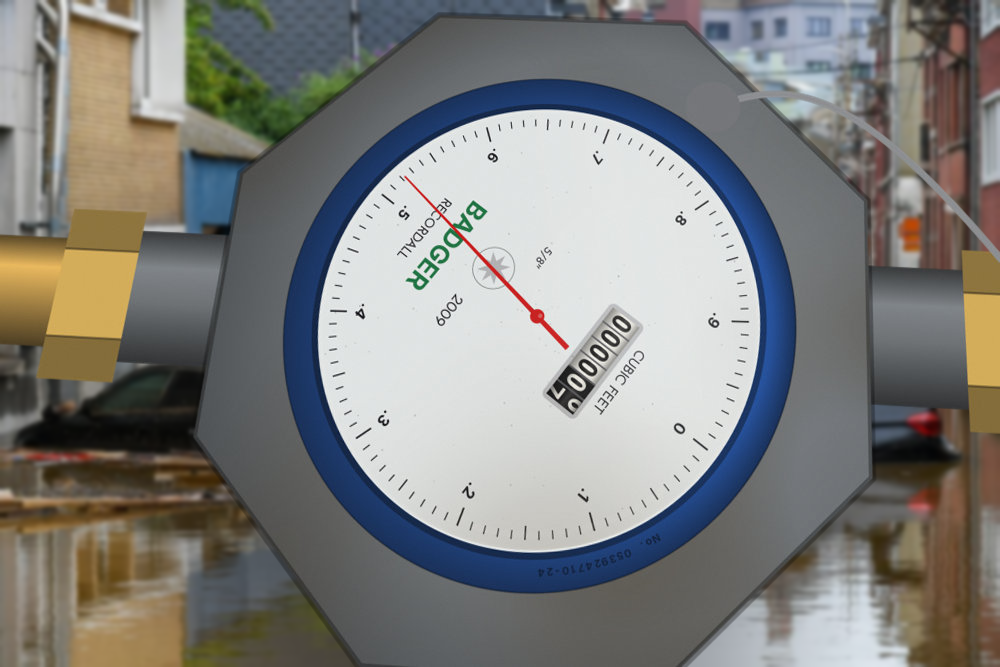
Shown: 6.52 ft³
